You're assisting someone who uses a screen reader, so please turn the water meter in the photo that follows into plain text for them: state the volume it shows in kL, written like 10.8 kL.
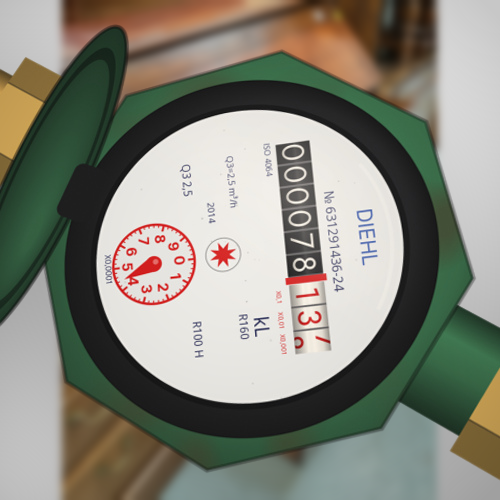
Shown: 78.1374 kL
